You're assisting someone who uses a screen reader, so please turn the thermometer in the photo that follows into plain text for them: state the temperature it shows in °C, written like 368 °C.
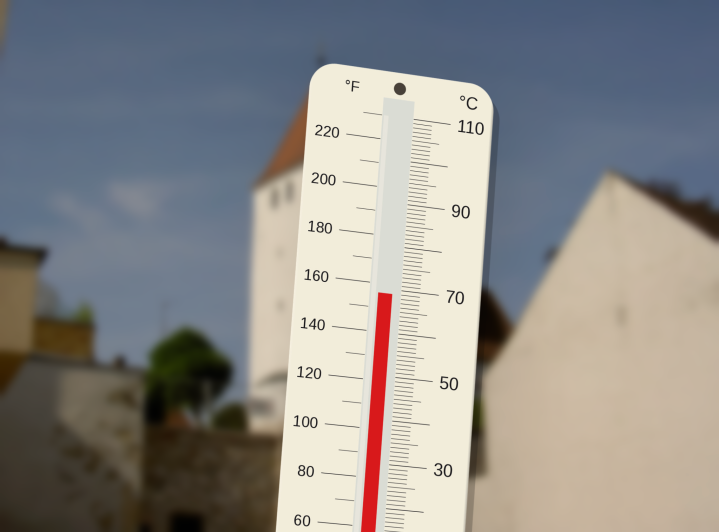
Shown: 69 °C
